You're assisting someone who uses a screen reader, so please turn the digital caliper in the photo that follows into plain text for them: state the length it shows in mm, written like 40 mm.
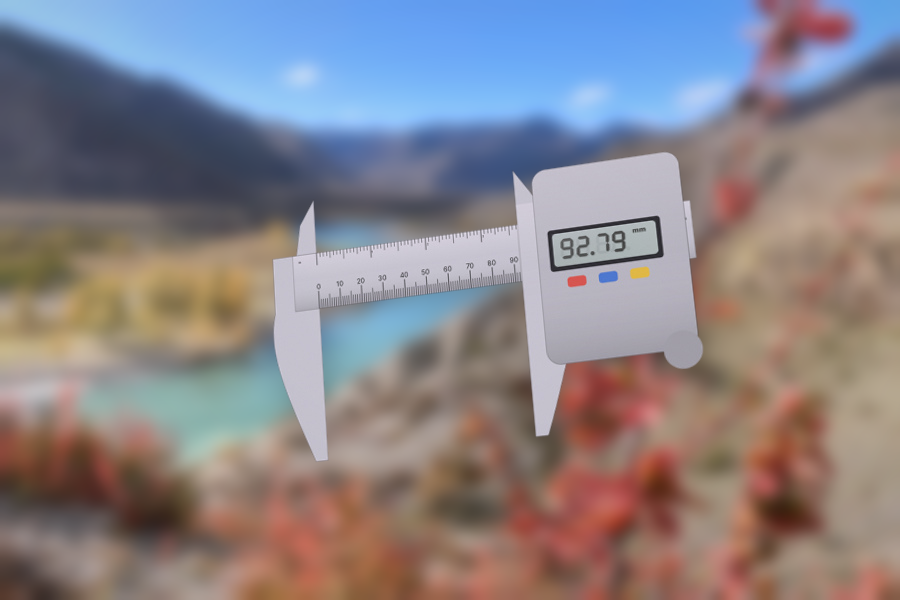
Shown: 92.79 mm
